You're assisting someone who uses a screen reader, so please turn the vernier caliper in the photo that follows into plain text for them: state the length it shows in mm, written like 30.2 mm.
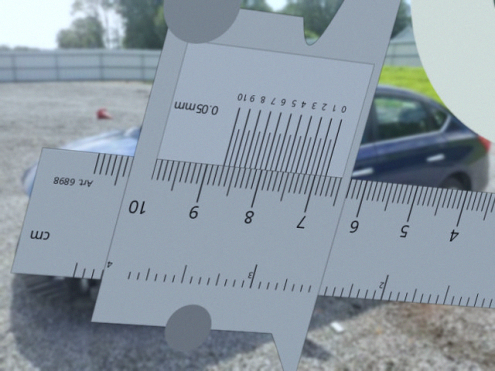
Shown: 68.0 mm
